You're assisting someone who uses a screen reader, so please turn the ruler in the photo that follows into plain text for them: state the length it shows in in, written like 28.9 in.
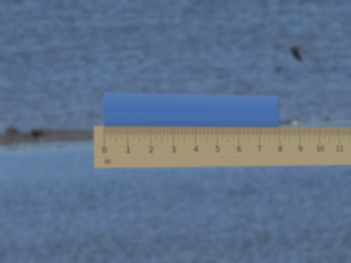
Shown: 8 in
